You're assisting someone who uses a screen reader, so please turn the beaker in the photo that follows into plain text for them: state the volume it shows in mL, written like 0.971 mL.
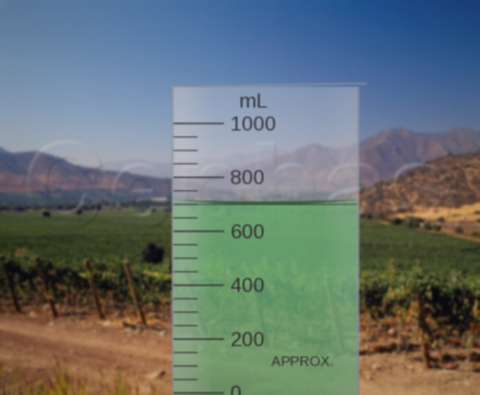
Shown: 700 mL
